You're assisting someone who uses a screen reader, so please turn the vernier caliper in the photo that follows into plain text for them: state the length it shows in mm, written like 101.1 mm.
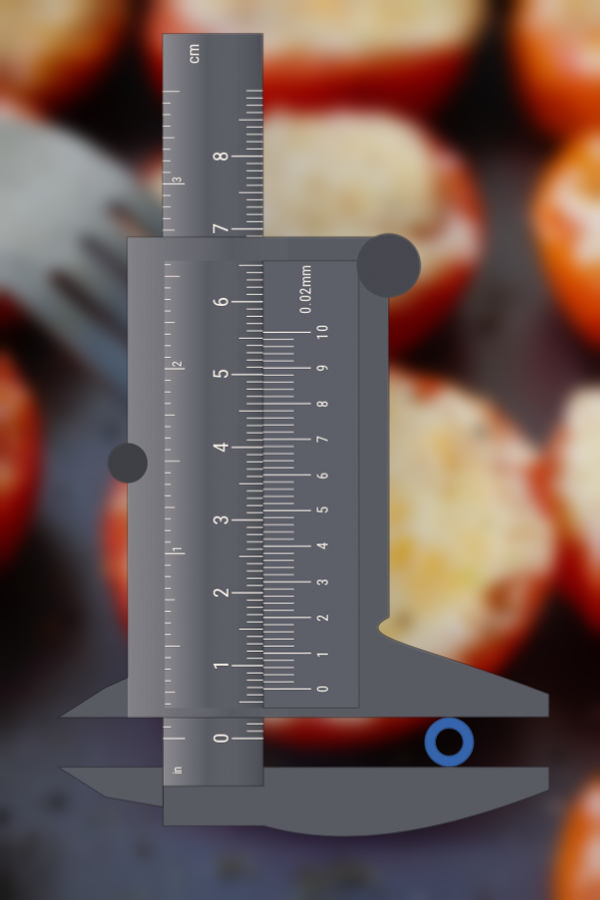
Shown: 6.8 mm
